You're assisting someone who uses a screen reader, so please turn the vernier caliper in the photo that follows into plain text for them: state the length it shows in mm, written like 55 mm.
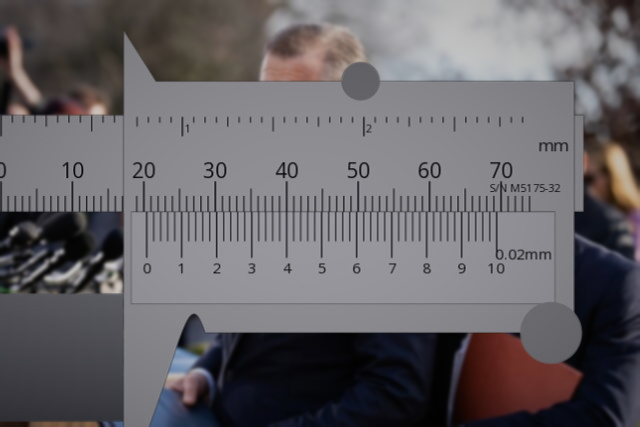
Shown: 20.4 mm
